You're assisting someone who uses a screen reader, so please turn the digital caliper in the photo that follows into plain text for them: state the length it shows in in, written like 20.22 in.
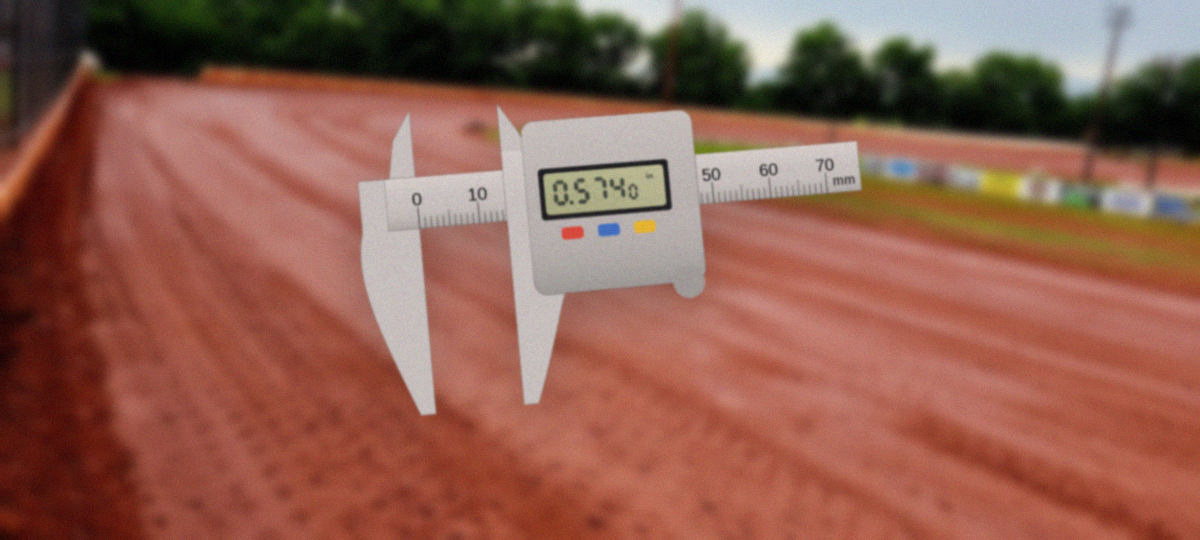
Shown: 0.5740 in
